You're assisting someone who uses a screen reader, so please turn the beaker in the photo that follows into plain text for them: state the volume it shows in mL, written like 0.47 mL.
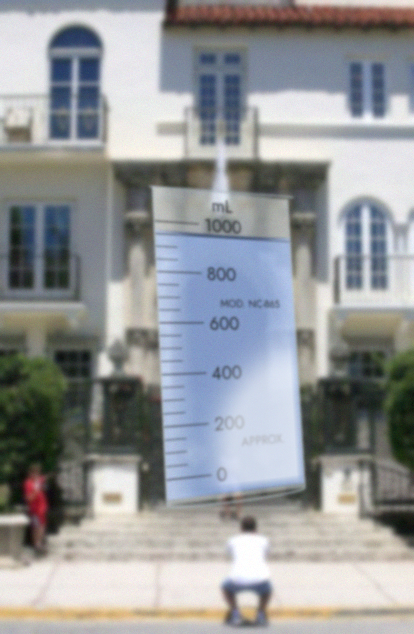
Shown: 950 mL
